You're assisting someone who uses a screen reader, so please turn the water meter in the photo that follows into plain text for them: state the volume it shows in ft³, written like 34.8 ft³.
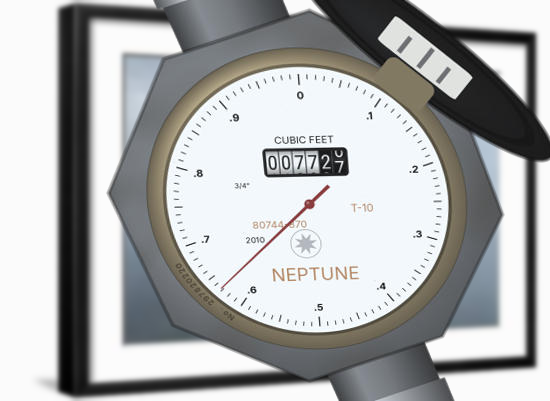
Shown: 7726.63 ft³
